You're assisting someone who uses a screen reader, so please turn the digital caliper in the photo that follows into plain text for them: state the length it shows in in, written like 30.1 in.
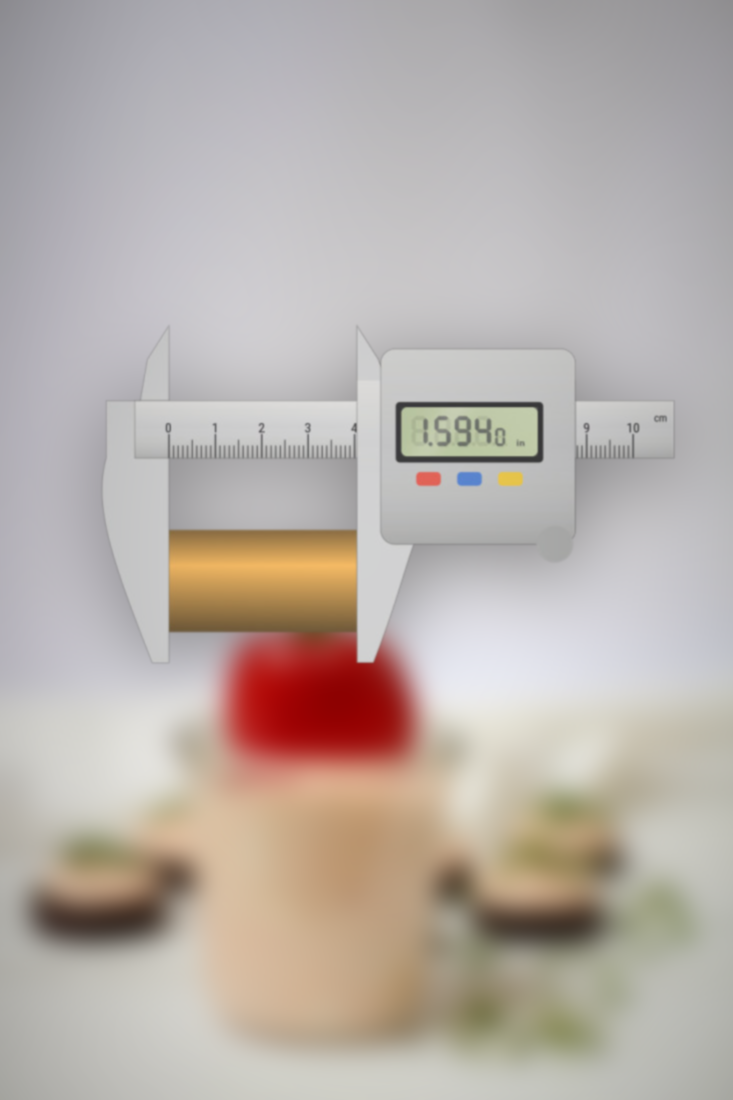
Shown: 1.5940 in
